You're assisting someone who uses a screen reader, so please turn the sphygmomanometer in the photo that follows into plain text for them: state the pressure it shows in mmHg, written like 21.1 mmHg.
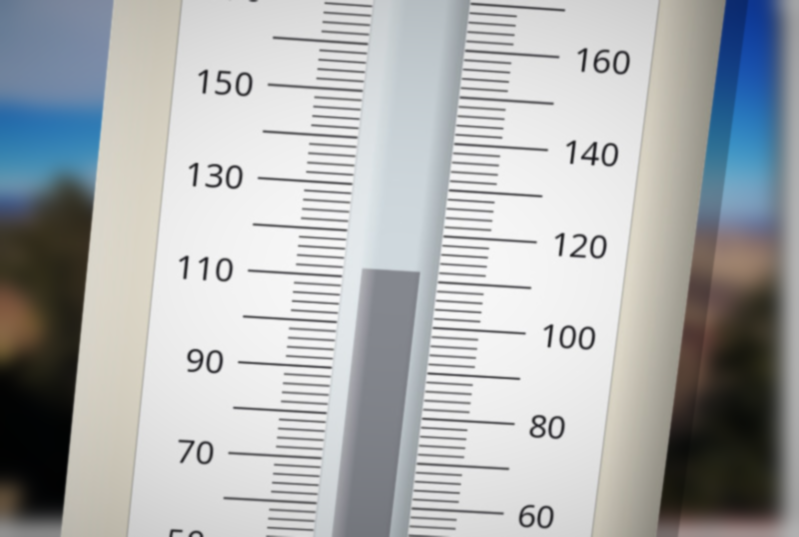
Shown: 112 mmHg
